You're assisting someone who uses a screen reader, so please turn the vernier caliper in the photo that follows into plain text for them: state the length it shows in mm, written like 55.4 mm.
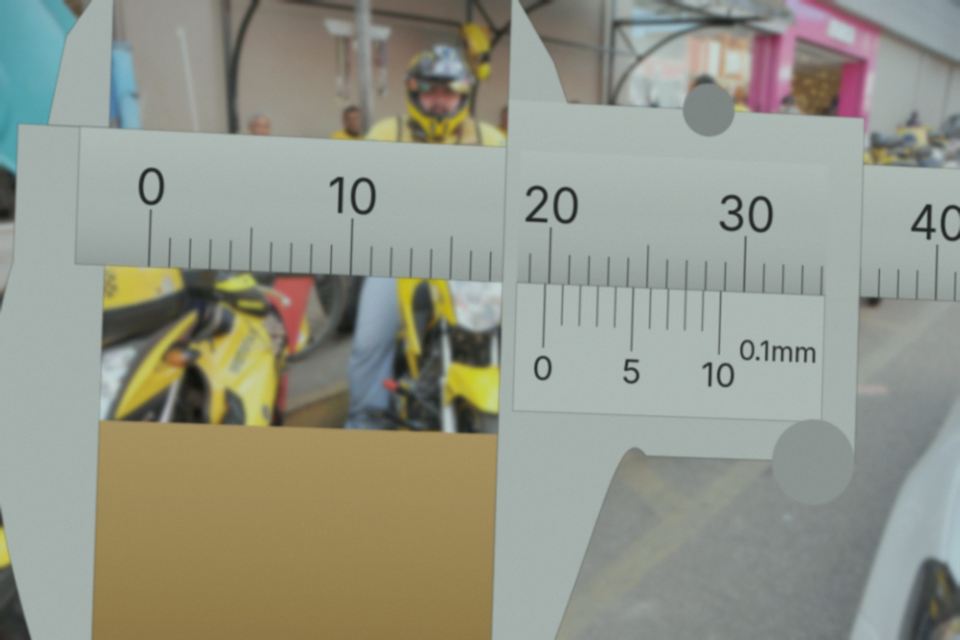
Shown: 19.8 mm
